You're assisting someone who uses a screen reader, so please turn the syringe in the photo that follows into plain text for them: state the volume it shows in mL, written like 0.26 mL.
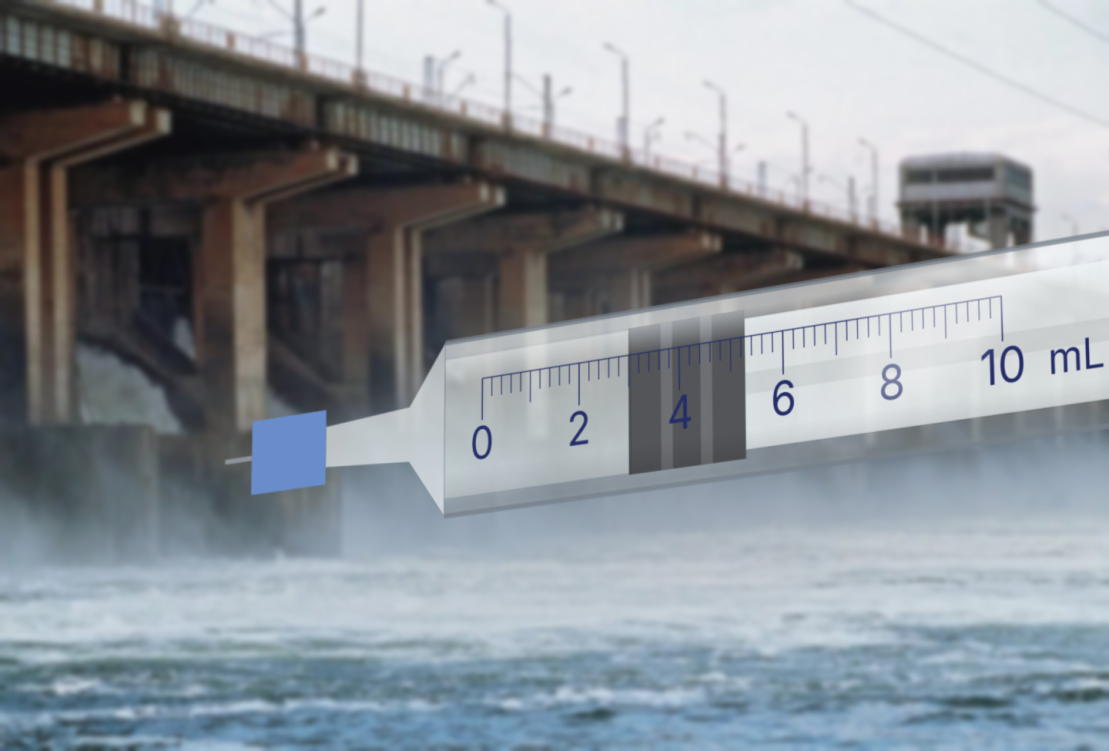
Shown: 3 mL
